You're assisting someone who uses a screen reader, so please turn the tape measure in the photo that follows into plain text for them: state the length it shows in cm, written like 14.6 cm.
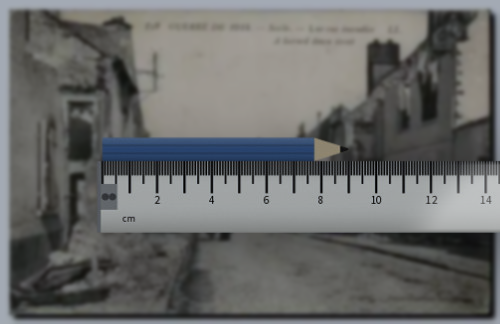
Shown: 9 cm
